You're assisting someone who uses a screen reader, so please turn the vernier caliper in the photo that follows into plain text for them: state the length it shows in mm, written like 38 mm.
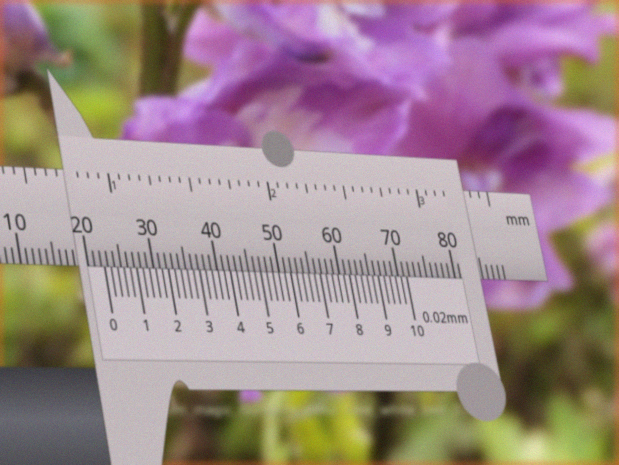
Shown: 22.5 mm
